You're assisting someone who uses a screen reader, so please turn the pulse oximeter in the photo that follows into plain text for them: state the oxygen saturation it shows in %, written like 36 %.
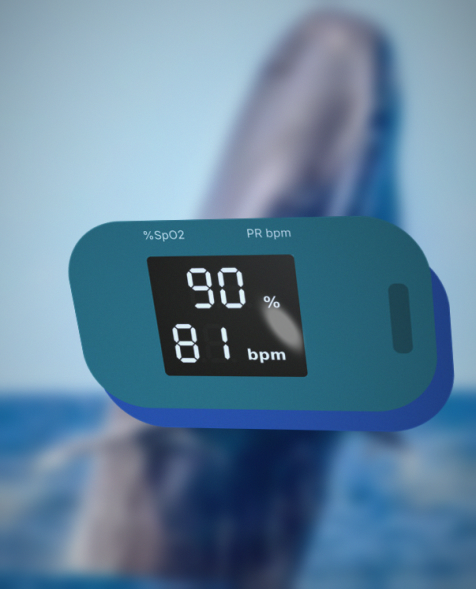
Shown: 90 %
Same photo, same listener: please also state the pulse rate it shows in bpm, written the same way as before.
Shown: 81 bpm
